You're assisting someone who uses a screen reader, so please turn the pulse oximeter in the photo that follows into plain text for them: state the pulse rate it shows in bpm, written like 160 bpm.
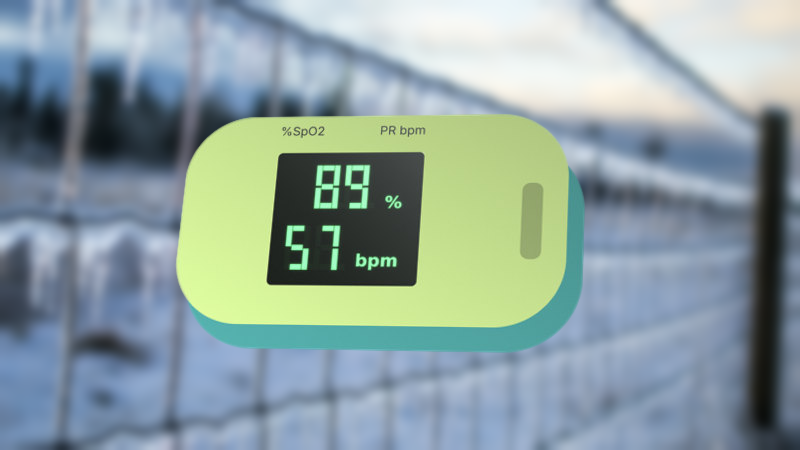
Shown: 57 bpm
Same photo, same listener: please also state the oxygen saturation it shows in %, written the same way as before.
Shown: 89 %
